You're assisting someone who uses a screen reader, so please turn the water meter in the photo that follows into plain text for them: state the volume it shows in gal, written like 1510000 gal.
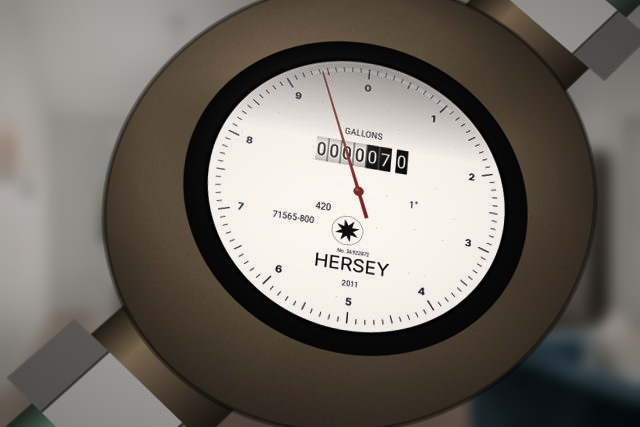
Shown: 69.4 gal
